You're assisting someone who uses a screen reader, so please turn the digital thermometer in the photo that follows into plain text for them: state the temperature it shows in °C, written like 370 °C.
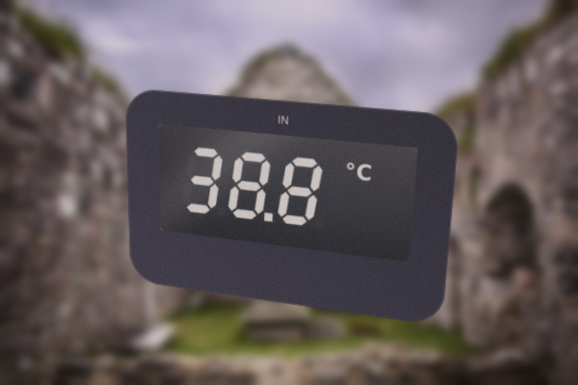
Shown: 38.8 °C
